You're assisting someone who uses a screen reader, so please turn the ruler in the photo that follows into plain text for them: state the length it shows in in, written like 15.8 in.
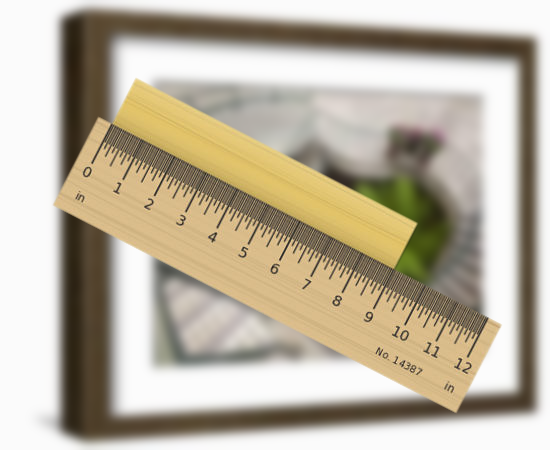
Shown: 9 in
